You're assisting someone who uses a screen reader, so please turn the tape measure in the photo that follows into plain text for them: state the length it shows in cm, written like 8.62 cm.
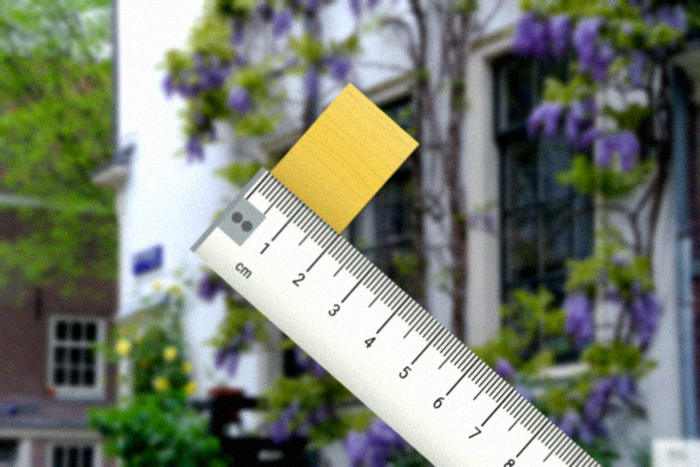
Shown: 2 cm
